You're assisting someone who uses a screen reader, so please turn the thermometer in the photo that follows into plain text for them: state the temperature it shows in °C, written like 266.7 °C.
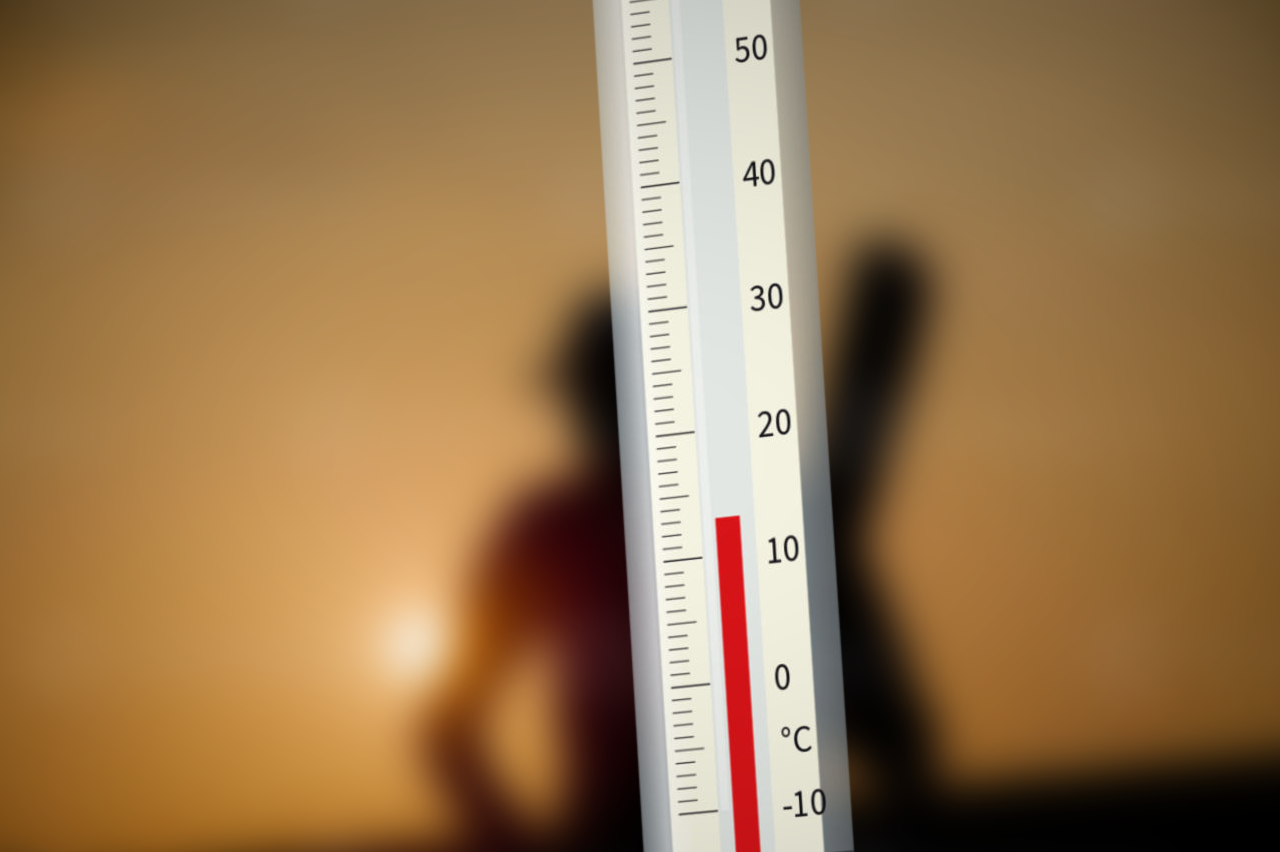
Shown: 13 °C
